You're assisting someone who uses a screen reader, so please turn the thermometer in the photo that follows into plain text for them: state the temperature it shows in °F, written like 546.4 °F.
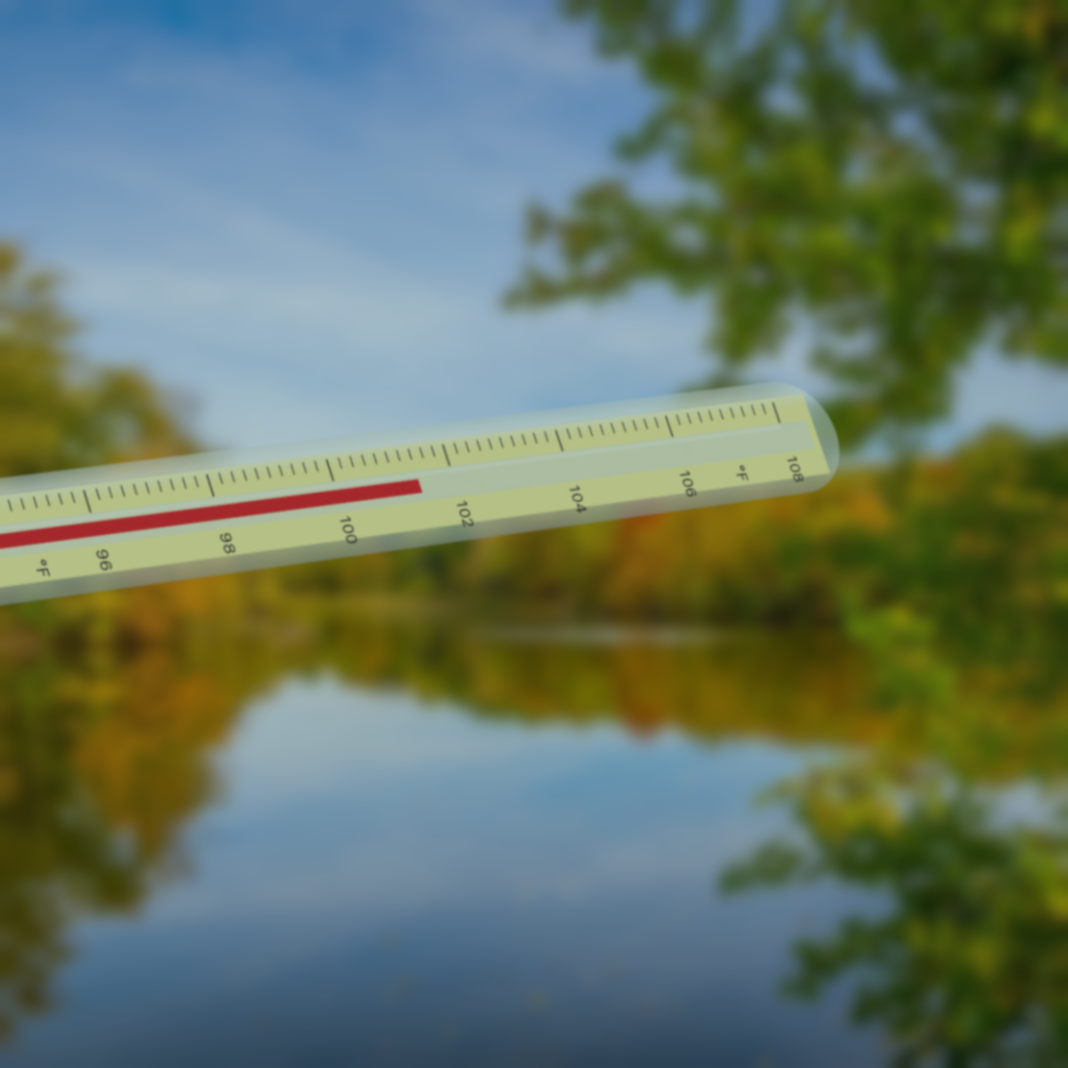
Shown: 101.4 °F
